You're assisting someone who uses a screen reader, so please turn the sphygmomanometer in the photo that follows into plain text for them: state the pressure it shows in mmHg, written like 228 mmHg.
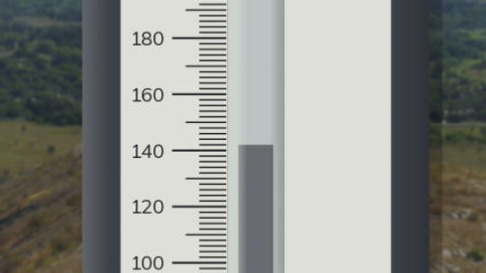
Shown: 142 mmHg
